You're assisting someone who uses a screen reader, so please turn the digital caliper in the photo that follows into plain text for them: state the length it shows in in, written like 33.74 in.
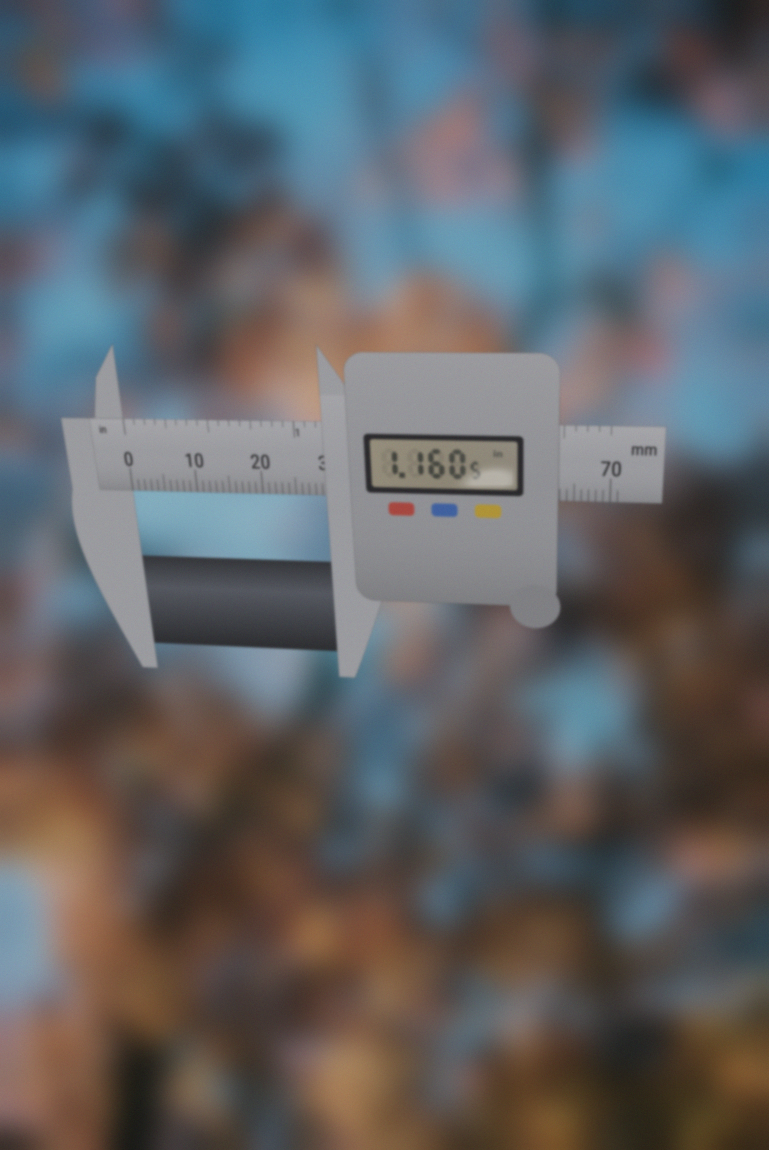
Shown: 1.1605 in
